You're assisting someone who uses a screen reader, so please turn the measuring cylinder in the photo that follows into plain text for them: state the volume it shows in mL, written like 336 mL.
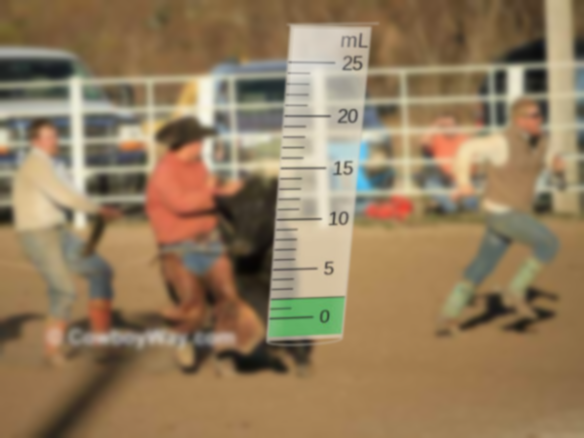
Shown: 2 mL
